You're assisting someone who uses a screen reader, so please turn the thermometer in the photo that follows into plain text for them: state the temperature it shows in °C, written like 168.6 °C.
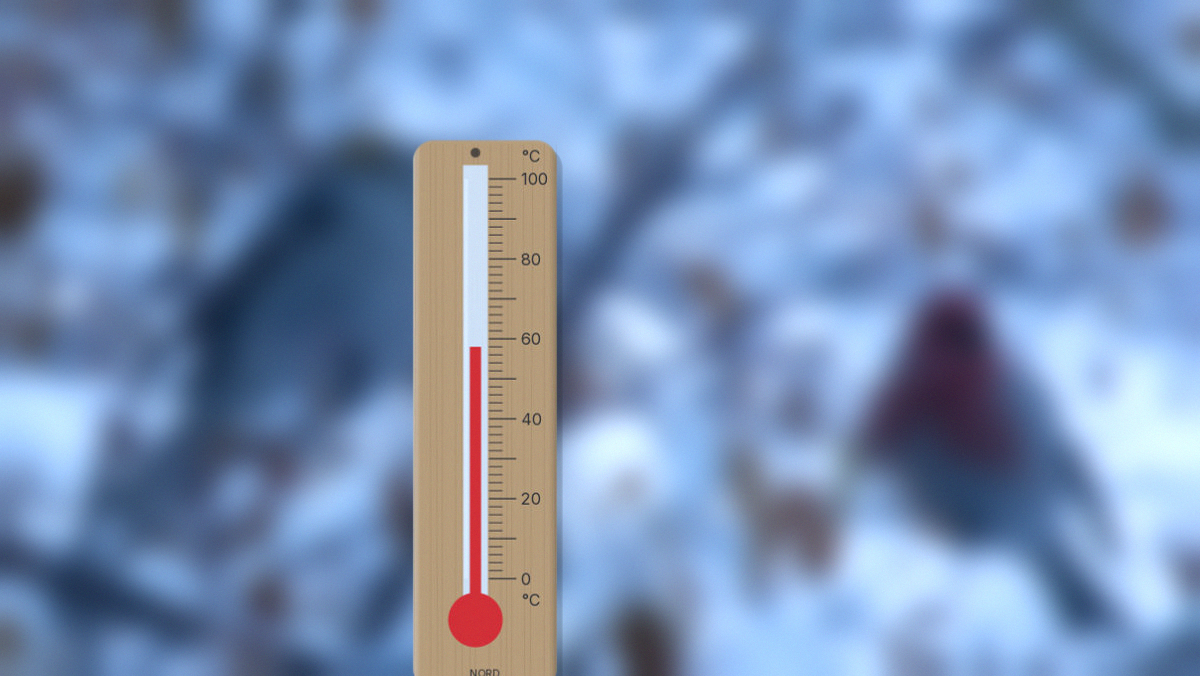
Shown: 58 °C
